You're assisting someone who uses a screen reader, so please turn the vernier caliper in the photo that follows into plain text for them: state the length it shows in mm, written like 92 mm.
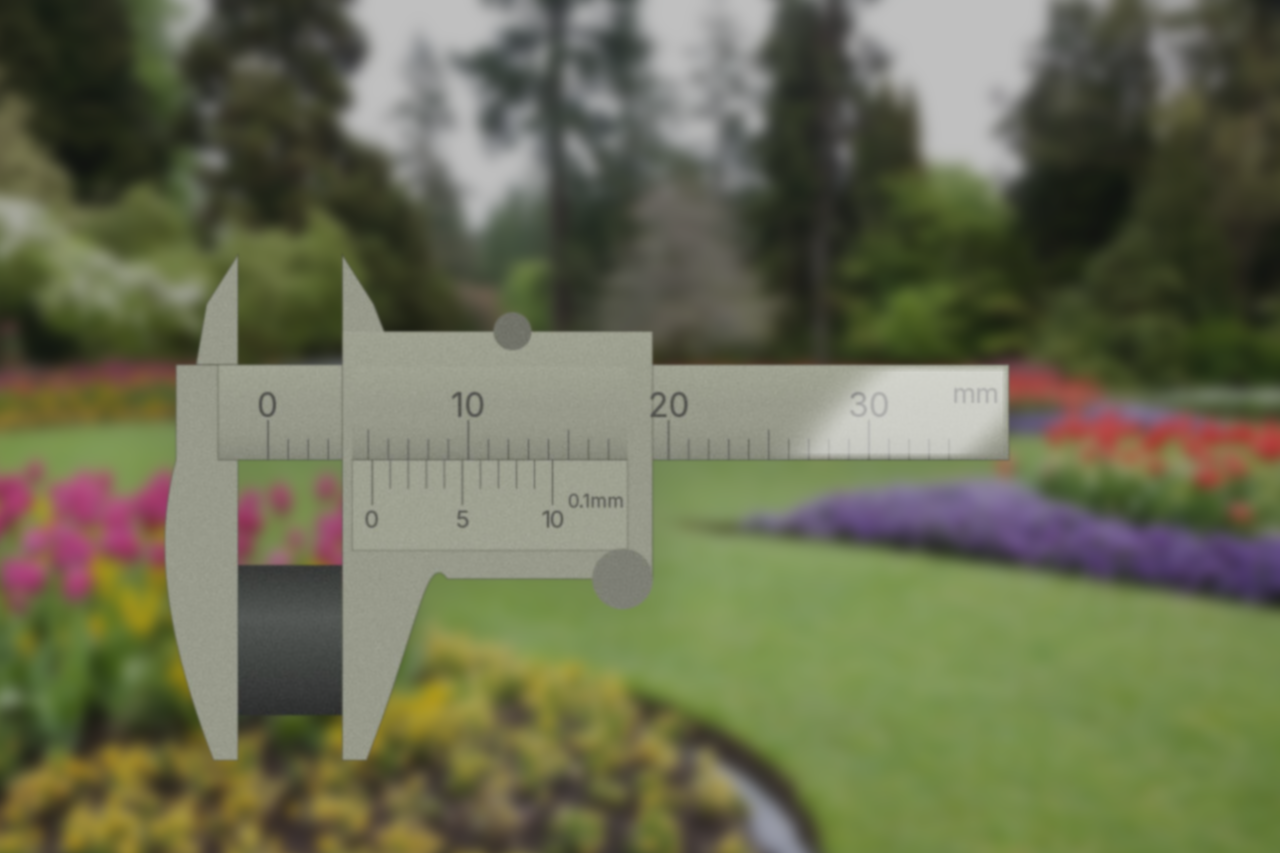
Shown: 5.2 mm
